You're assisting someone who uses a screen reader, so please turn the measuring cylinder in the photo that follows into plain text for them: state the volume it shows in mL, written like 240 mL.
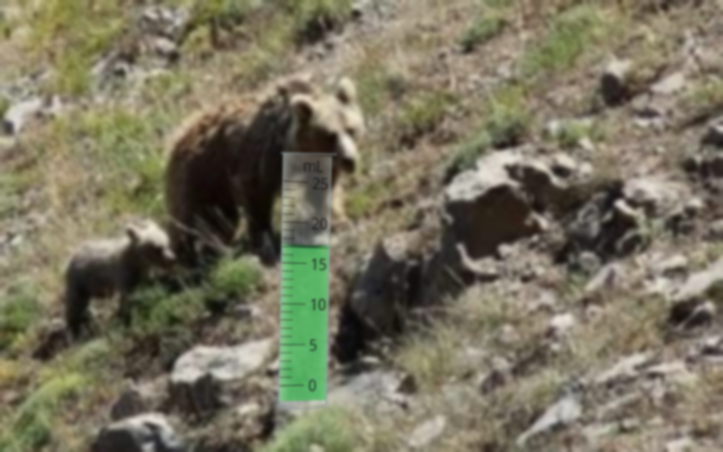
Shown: 17 mL
